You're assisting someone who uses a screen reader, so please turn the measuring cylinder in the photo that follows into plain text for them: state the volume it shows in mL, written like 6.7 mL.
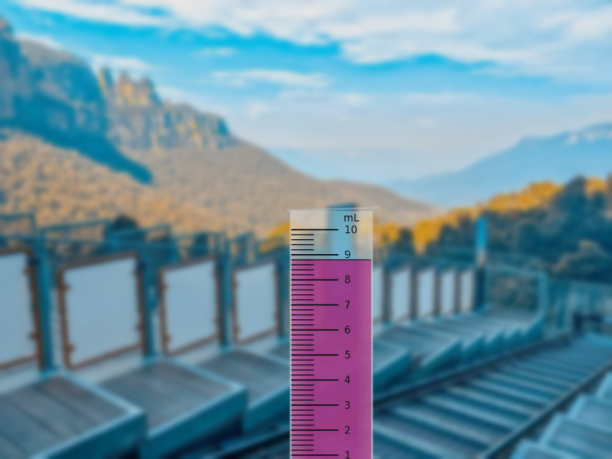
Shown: 8.8 mL
